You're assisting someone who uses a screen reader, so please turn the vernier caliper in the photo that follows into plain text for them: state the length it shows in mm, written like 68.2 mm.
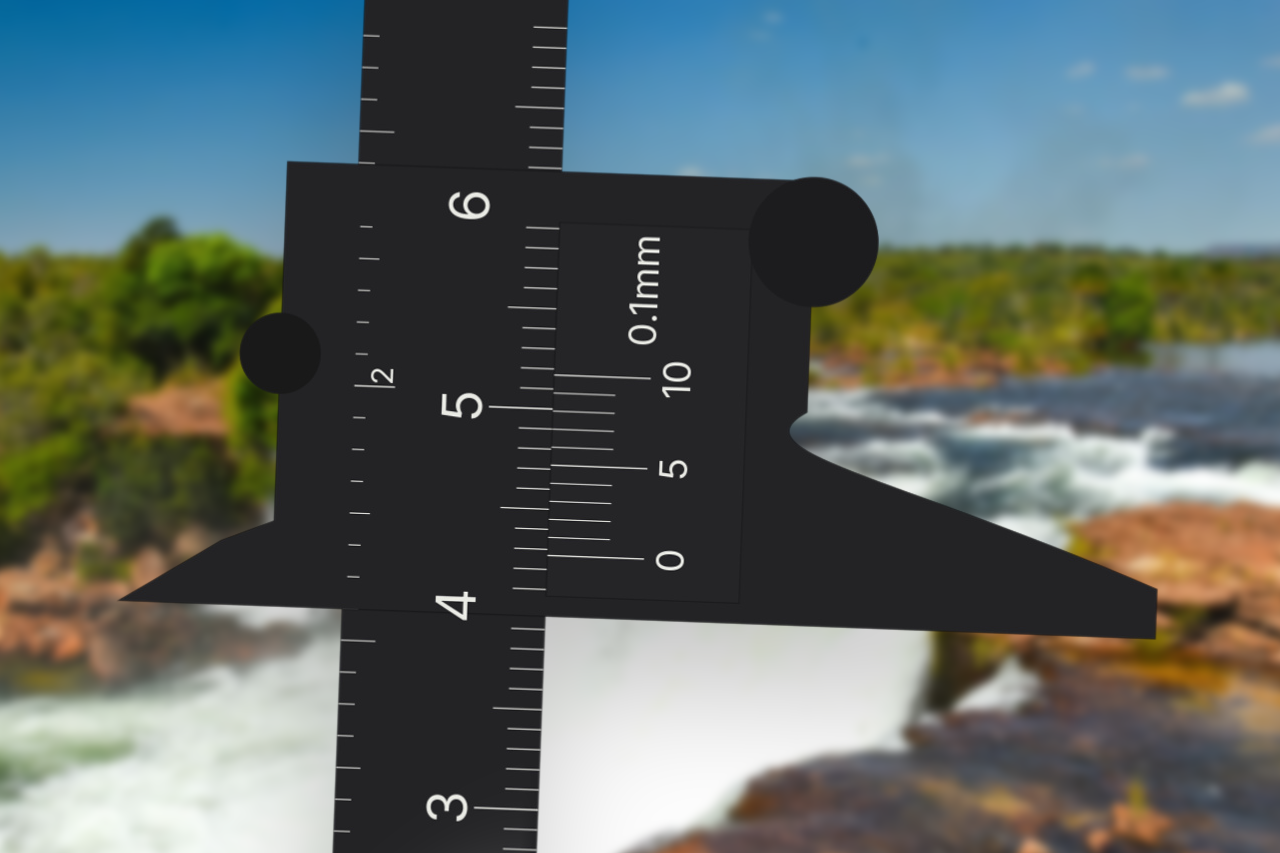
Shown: 42.7 mm
